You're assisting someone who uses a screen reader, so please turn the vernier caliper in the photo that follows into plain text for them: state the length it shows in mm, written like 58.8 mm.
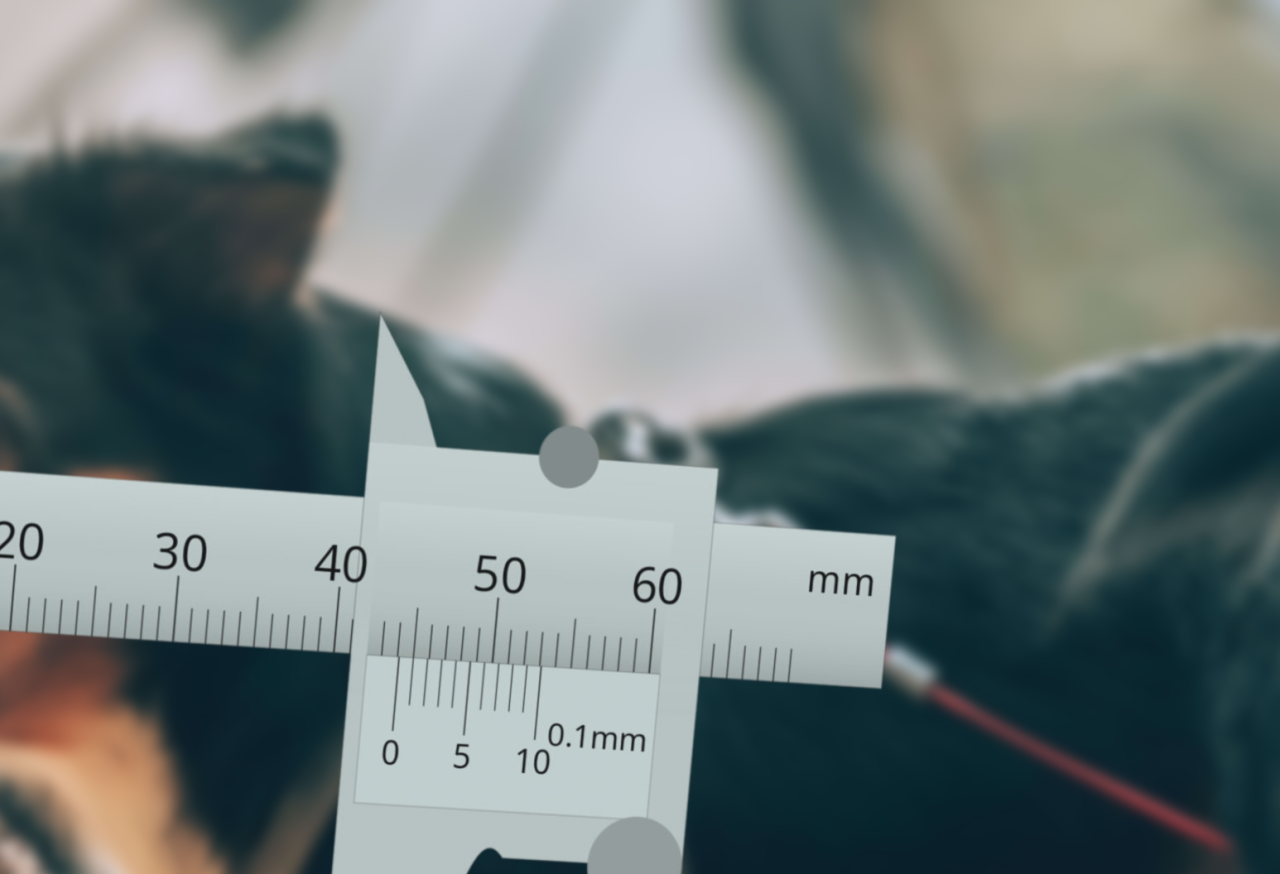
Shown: 44.1 mm
